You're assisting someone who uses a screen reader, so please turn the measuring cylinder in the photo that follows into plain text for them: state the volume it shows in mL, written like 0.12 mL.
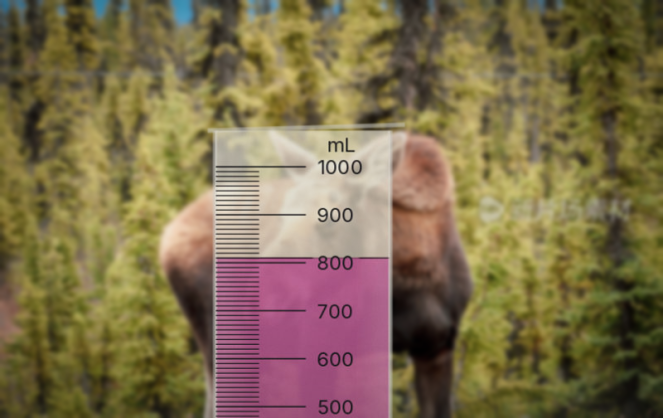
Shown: 810 mL
